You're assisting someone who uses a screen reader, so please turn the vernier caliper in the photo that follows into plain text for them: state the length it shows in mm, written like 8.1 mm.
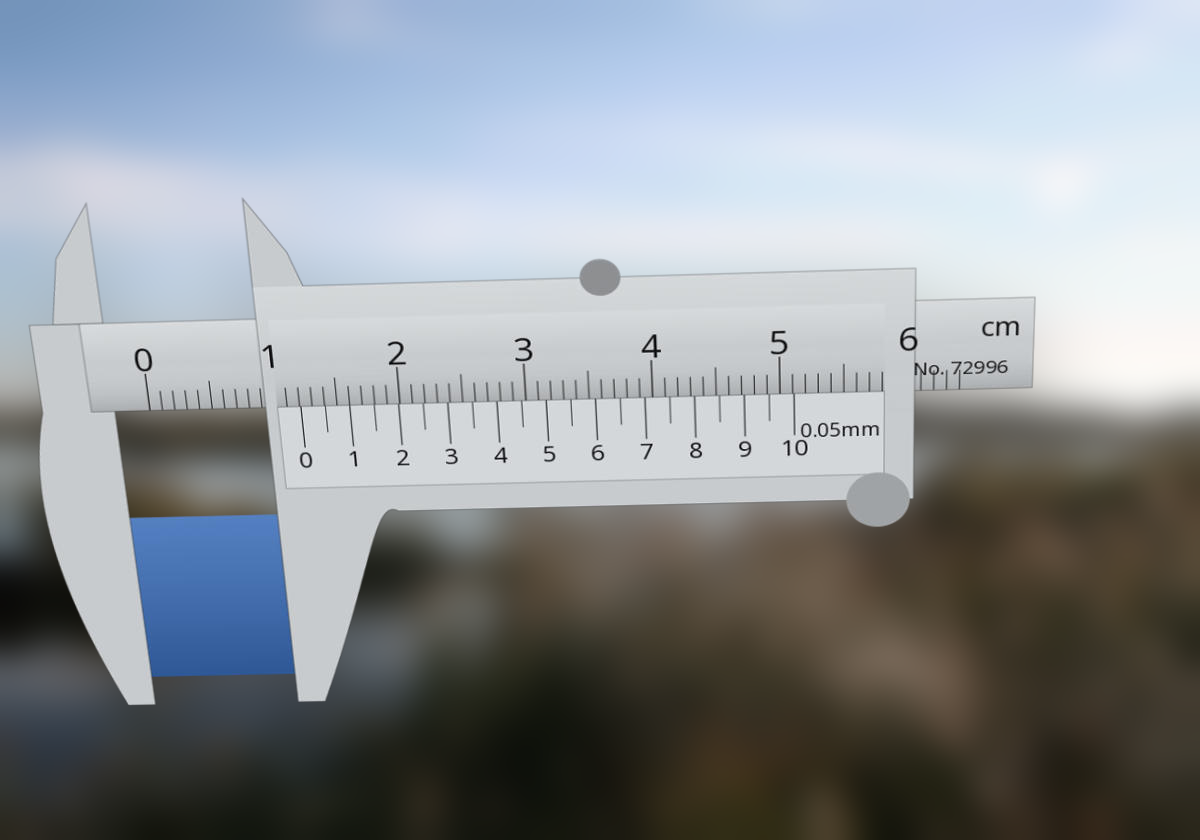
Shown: 12.1 mm
